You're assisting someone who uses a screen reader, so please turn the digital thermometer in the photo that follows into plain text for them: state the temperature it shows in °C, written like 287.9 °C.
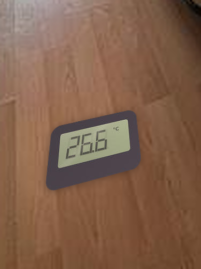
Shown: 26.6 °C
